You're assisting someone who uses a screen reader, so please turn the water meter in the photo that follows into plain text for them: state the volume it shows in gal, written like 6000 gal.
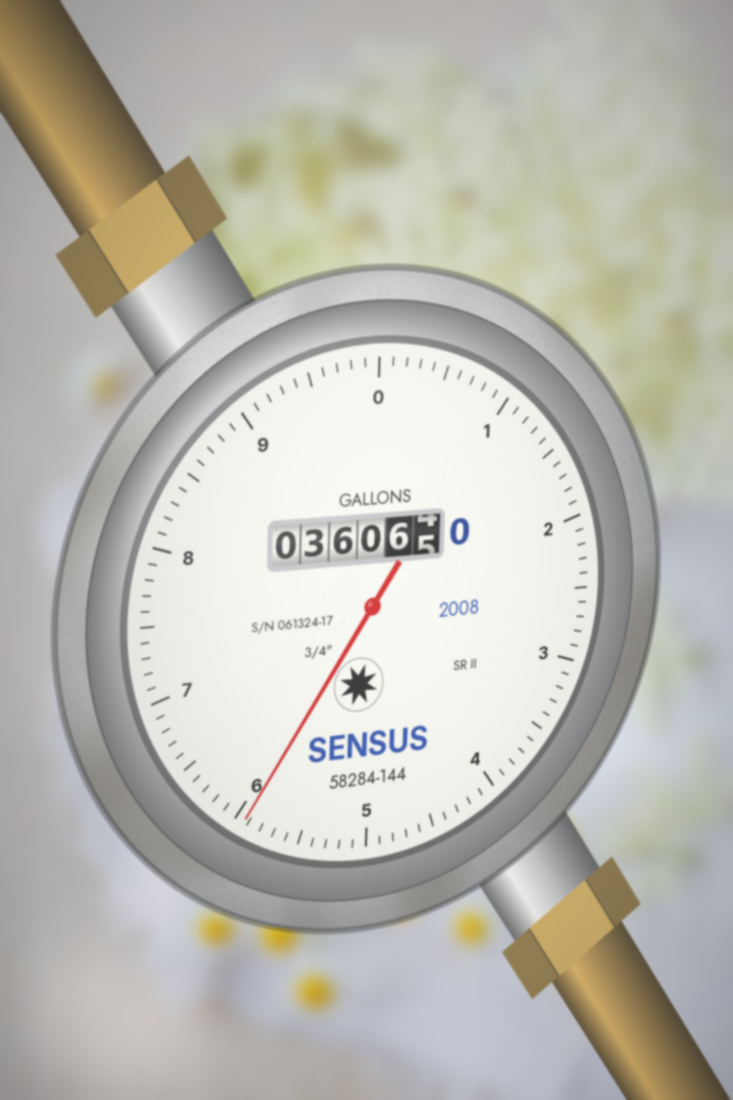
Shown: 360645.9 gal
